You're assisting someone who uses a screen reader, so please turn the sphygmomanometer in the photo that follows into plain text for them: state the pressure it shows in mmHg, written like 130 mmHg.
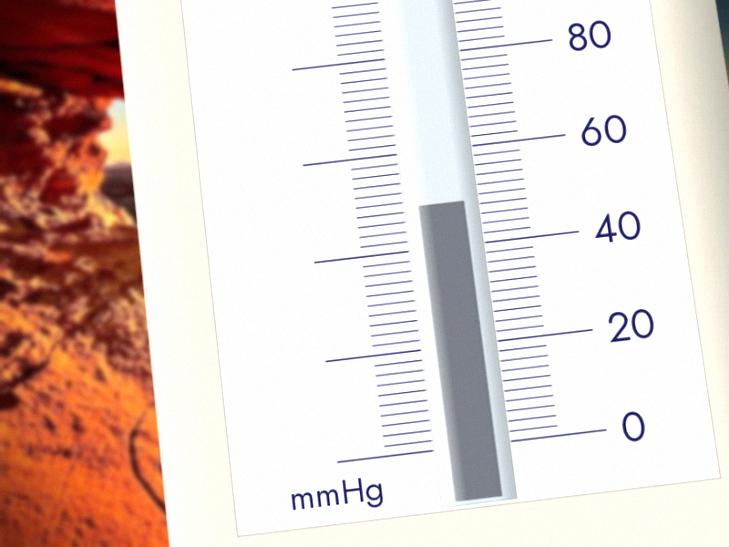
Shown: 49 mmHg
